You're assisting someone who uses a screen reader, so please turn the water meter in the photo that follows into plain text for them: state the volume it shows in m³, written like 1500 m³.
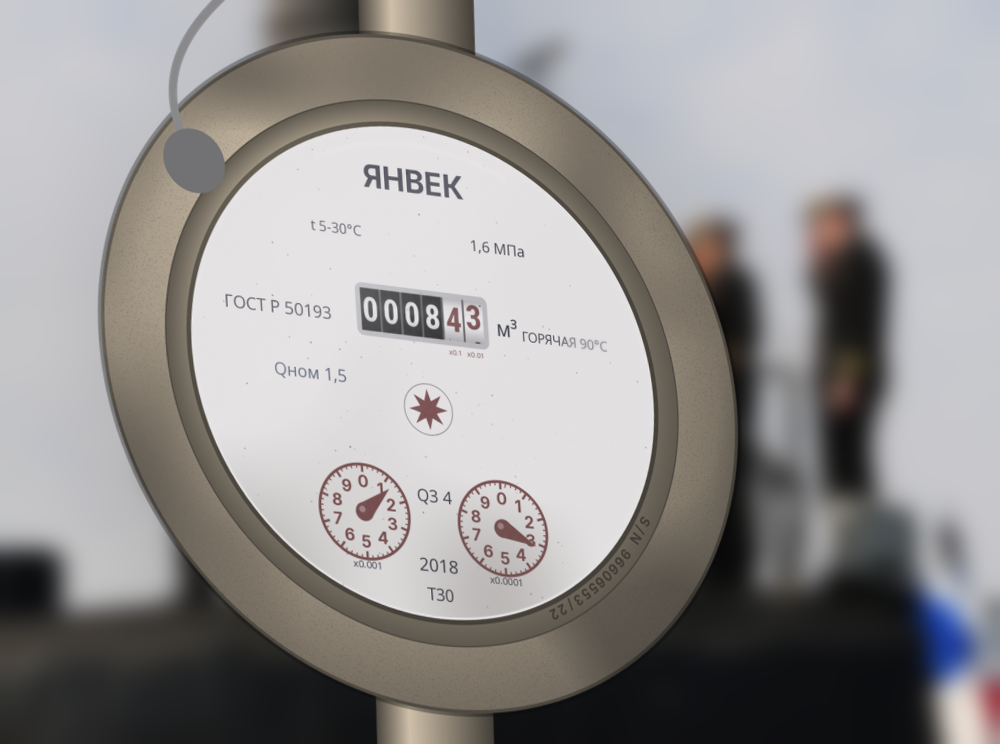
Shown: 8.4313 m³
